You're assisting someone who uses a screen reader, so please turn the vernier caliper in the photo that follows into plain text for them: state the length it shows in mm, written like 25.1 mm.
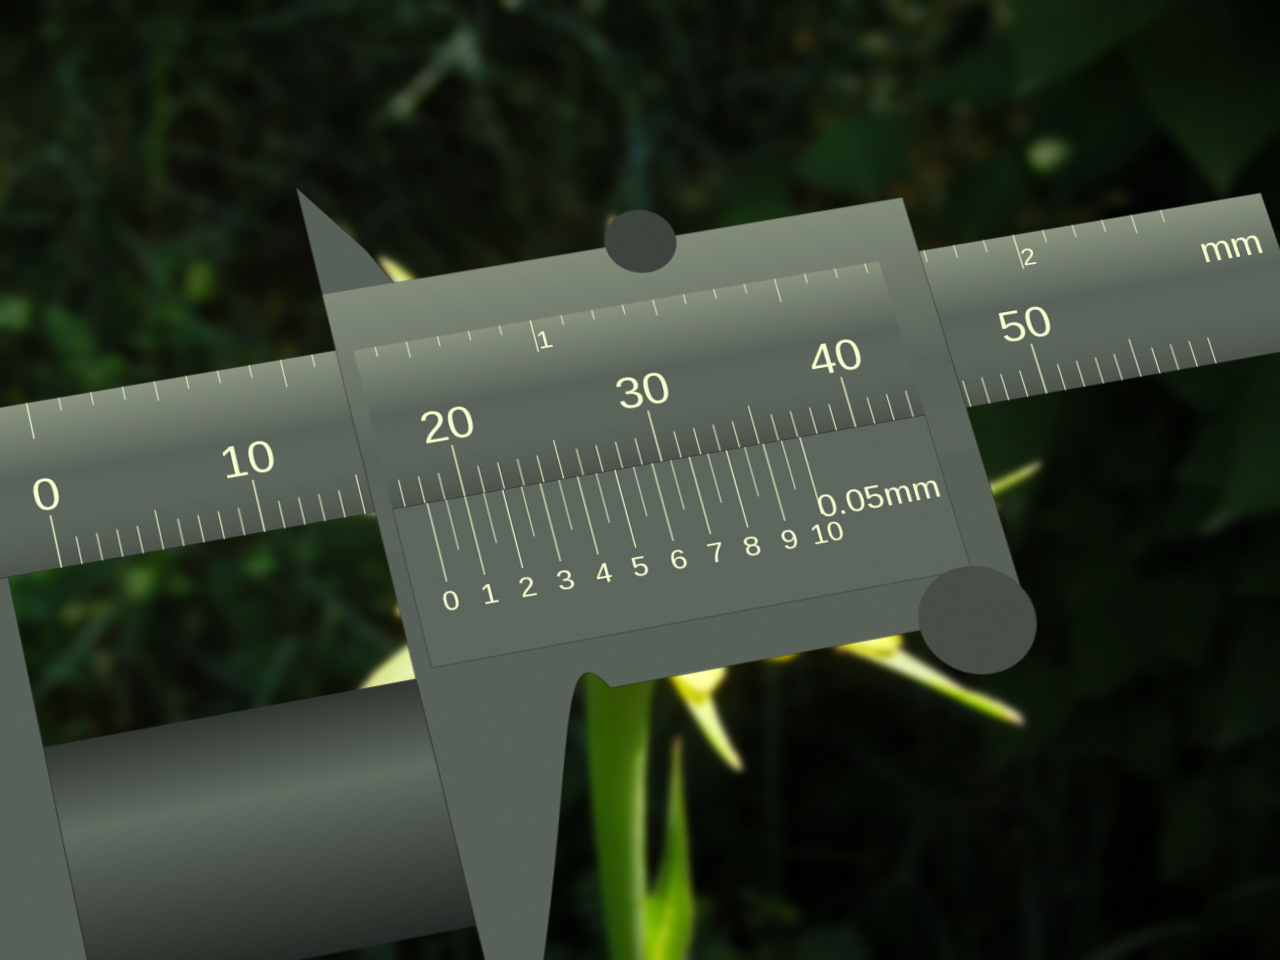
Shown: 18.1 mm
